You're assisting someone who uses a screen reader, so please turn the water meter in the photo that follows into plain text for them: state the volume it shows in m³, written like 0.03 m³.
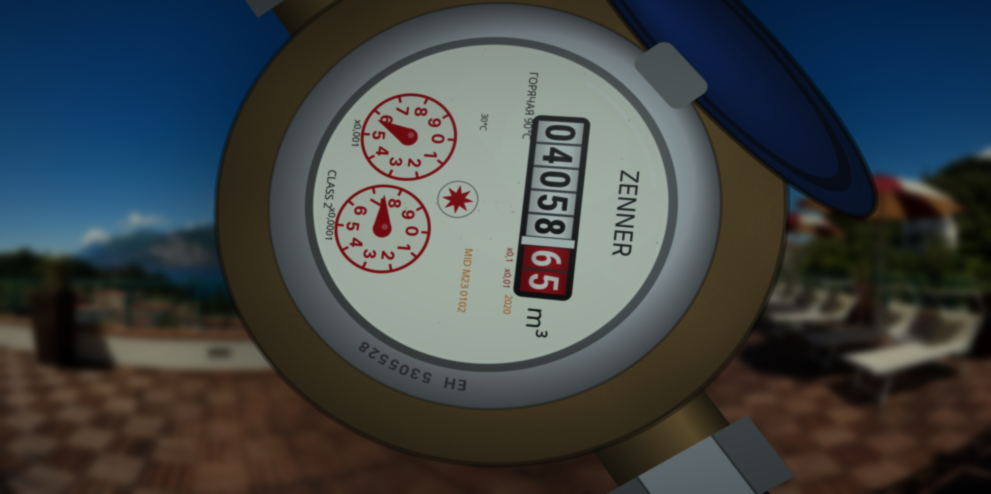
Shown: 4058.6557 m³
